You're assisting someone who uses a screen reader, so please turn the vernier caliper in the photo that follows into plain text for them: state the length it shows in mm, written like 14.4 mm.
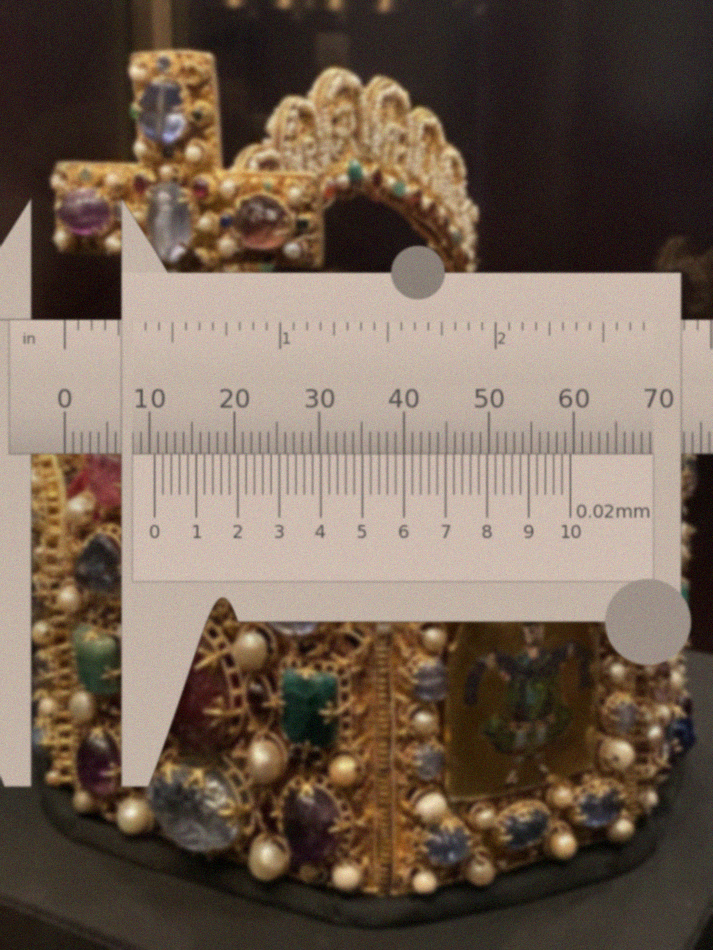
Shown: 10.6 mm
